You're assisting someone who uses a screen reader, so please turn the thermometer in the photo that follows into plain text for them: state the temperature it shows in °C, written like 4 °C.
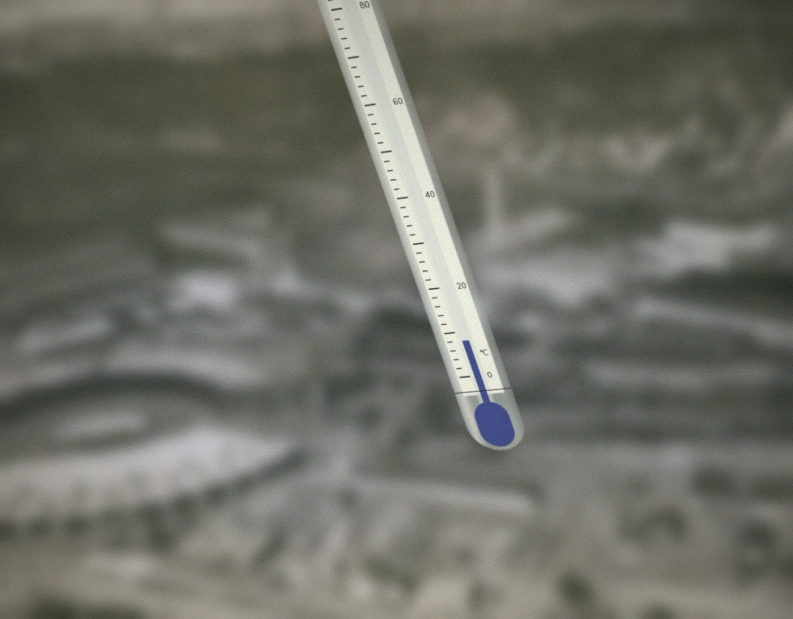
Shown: 8 °C
